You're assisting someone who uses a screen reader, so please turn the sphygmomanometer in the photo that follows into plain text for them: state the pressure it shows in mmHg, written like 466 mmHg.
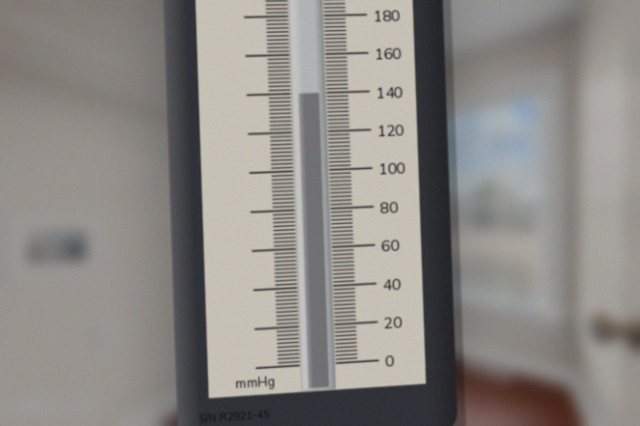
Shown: 140 mmHg
